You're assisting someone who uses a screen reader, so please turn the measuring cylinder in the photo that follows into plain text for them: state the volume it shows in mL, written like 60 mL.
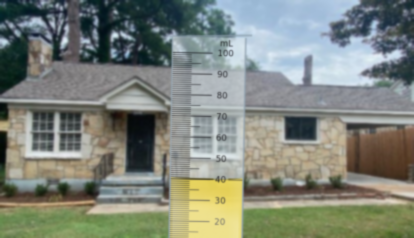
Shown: 40 mL
